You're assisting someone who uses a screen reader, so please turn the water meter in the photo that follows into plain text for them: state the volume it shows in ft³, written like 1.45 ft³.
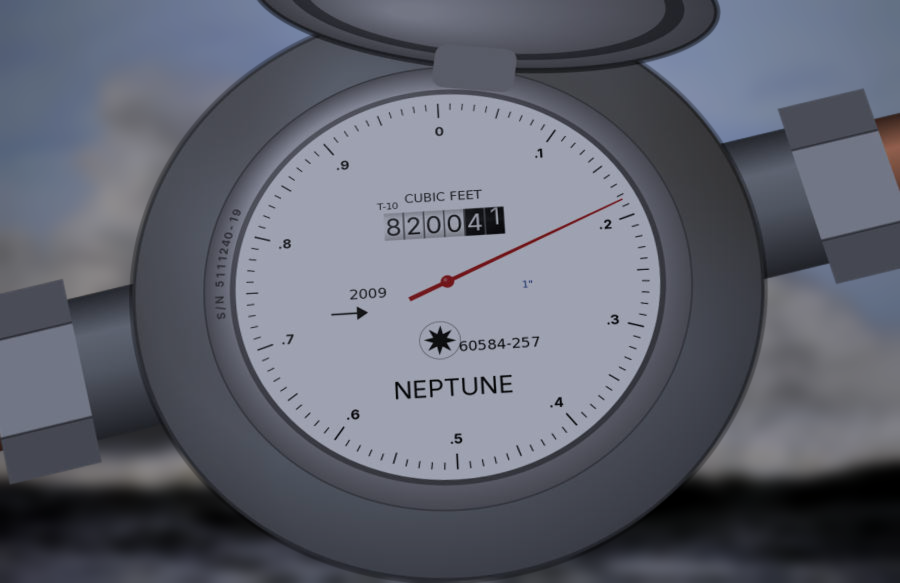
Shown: 820041.18 ft³
